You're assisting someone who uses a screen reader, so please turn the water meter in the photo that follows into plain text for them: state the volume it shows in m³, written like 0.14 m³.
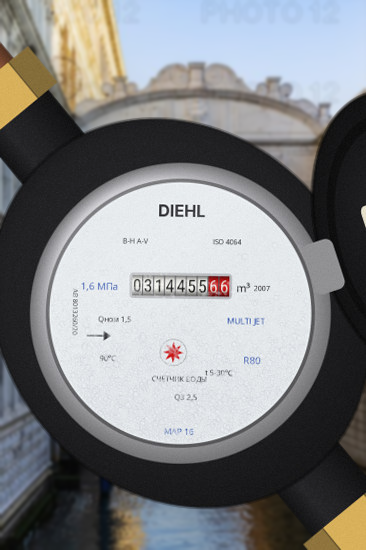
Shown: 314455.66 m³
